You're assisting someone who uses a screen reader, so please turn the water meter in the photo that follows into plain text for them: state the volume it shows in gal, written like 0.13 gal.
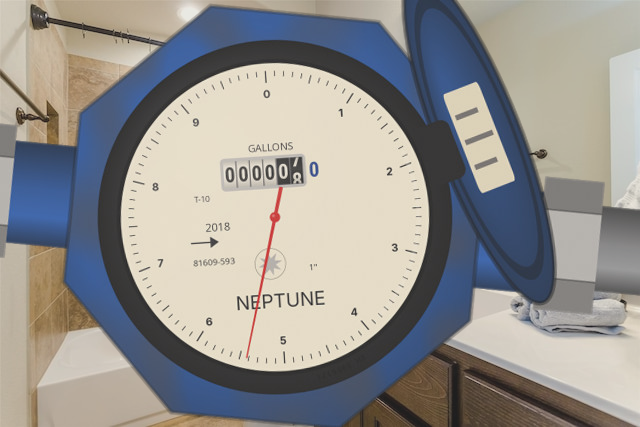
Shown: 75.4 gal
